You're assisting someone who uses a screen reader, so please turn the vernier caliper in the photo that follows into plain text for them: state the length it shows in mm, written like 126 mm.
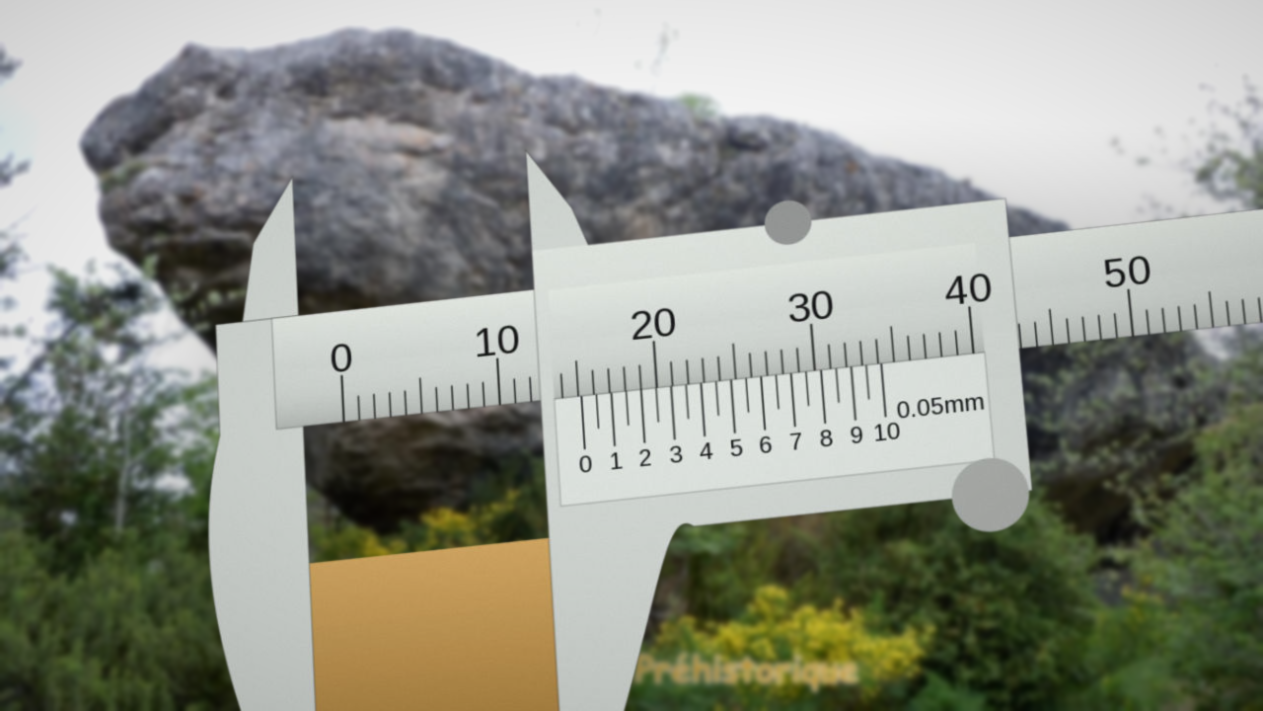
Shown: 15.2 mm
